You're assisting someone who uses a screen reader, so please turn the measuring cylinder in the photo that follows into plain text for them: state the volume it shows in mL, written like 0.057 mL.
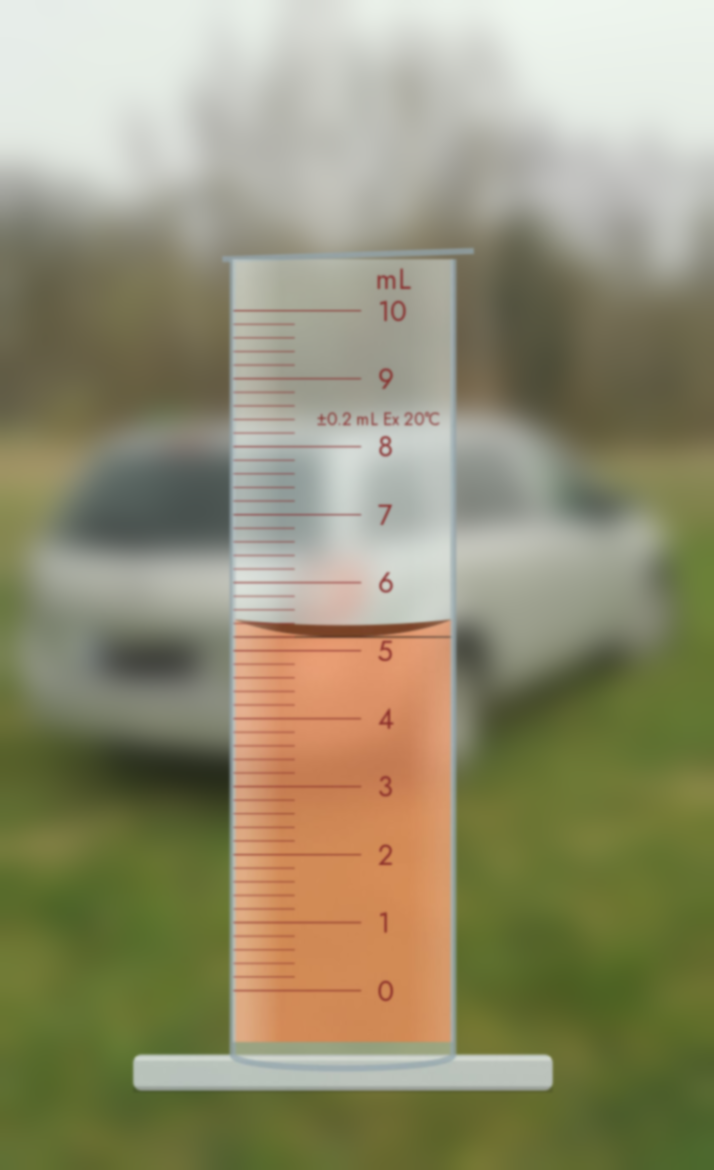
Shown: 5.2 mL
